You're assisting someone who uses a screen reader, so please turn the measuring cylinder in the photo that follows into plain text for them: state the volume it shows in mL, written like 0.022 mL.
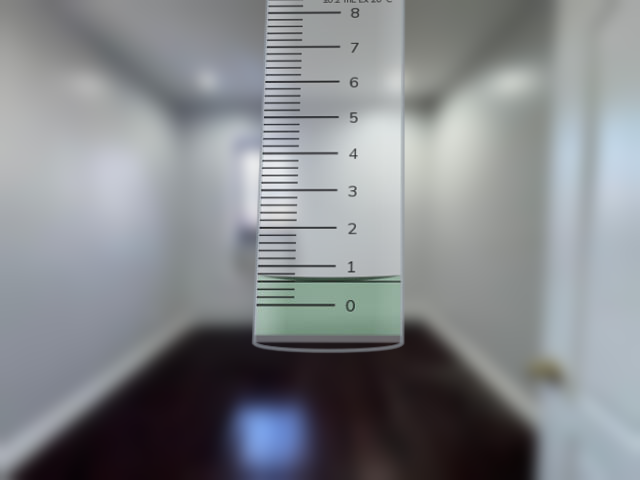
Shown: 0.6 mL
